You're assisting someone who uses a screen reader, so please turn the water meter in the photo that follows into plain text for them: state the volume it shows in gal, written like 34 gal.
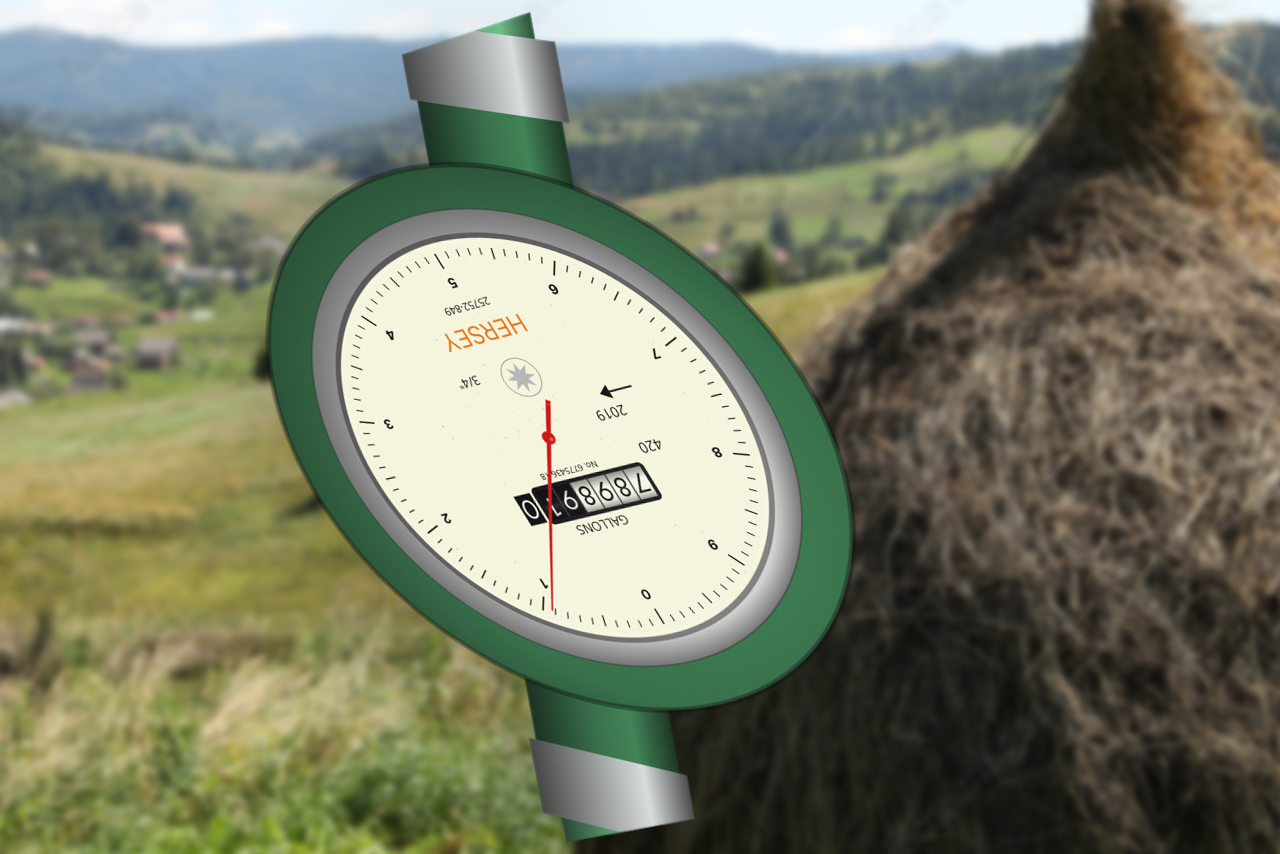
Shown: 7898910.9 gal
